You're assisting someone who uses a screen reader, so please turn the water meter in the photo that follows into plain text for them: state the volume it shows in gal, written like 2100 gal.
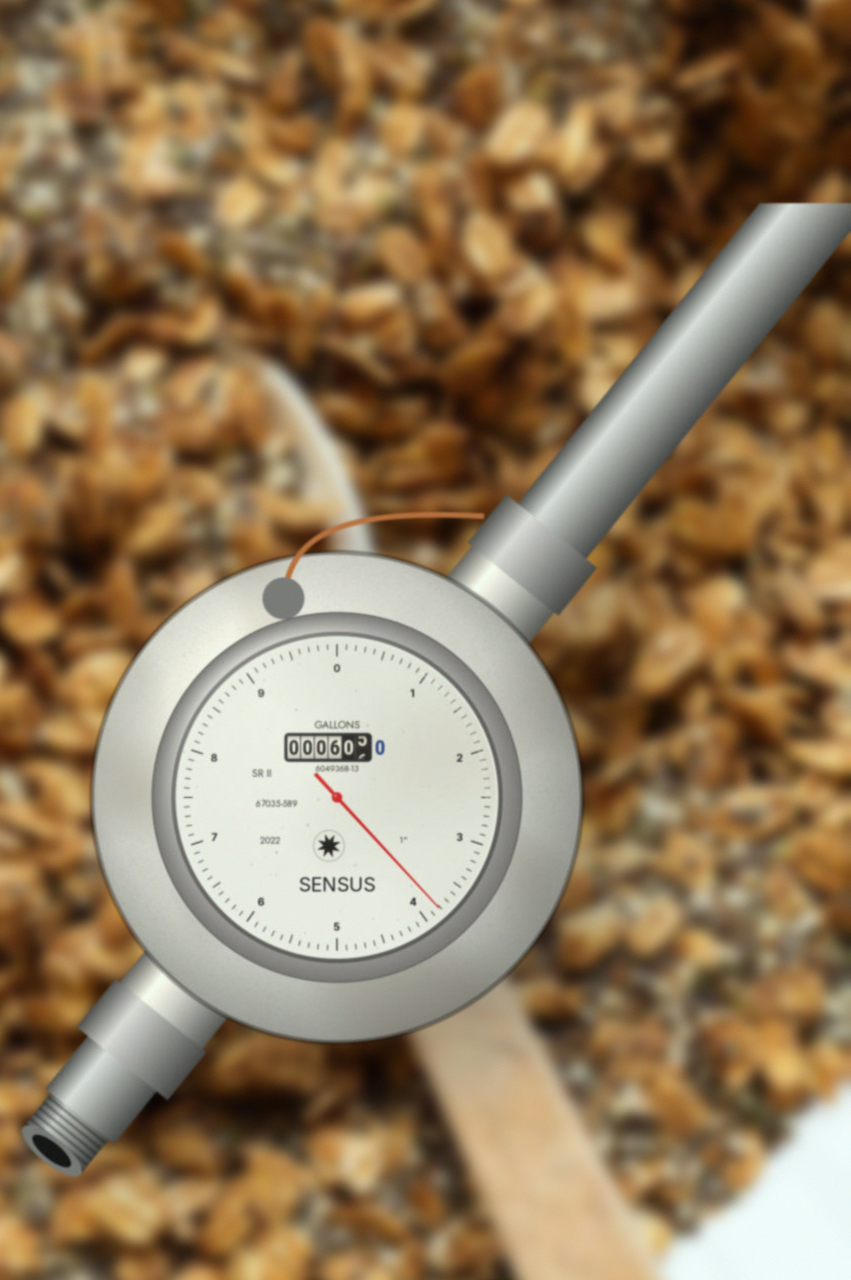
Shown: 6053.8 gal
